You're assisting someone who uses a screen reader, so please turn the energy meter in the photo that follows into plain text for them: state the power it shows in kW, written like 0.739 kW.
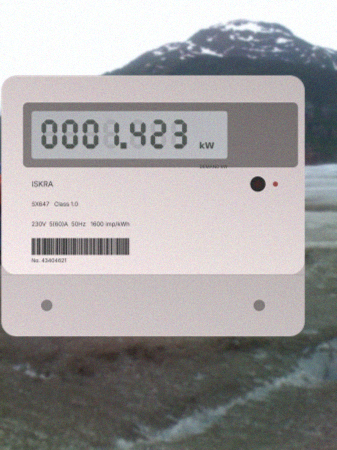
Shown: 1.423 kW
